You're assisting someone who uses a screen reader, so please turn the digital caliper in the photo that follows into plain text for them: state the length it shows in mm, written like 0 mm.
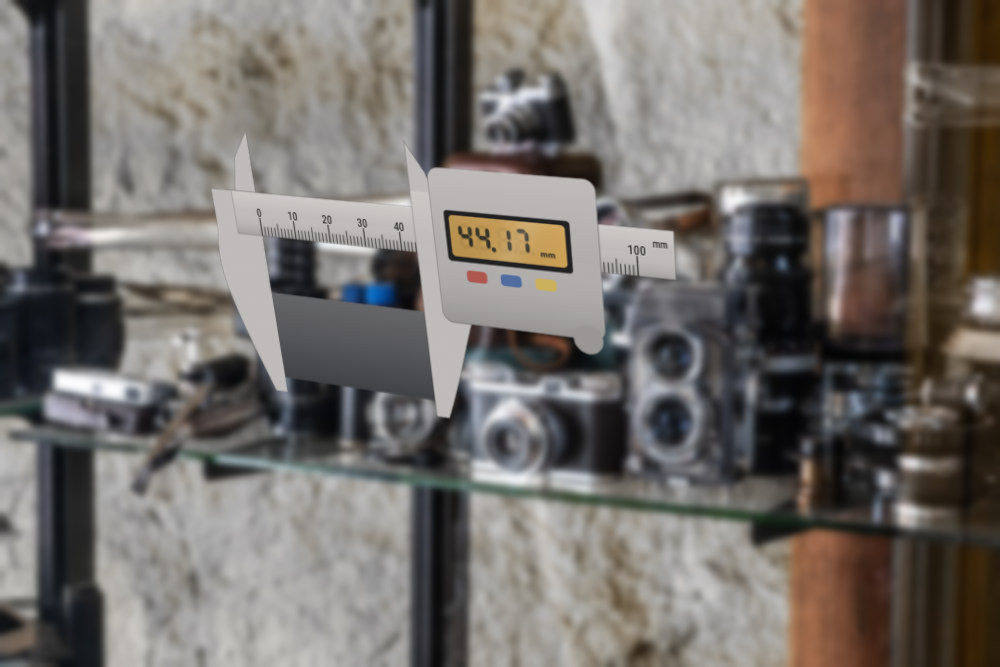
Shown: 44.17 mm
